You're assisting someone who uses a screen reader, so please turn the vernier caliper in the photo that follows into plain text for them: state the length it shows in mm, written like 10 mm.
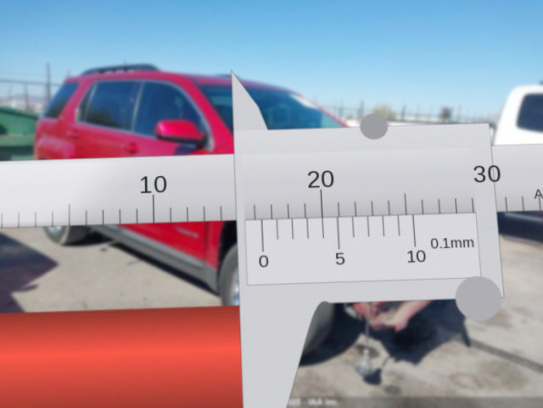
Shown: 16.4 mm
